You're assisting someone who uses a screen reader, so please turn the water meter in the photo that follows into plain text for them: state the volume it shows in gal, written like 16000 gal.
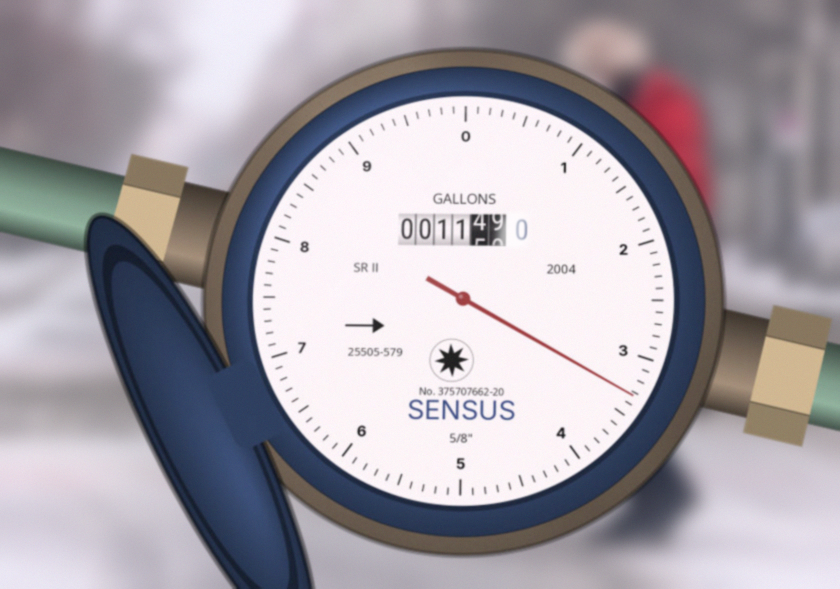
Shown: 11493.3 gal
